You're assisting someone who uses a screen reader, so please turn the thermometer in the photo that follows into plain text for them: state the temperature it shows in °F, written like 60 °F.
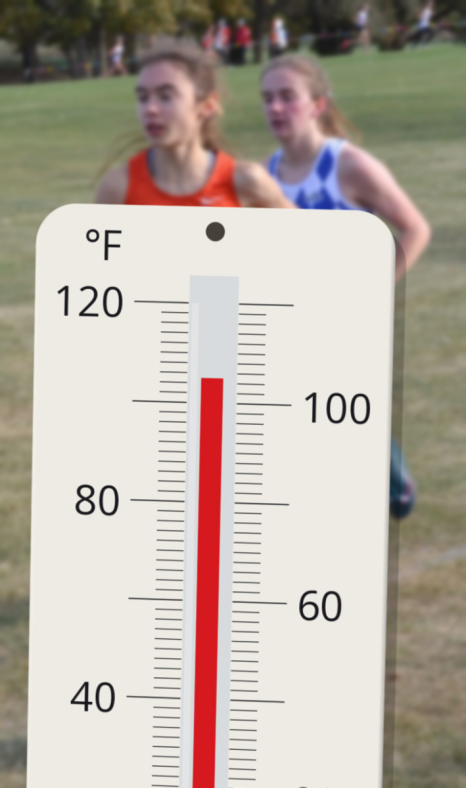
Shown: 105 °F
